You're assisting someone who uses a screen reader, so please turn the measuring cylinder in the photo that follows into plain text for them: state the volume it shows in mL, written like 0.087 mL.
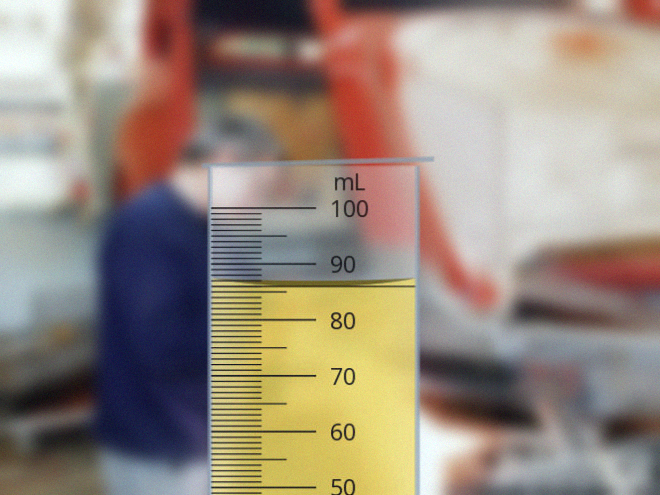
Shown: 86 mL
